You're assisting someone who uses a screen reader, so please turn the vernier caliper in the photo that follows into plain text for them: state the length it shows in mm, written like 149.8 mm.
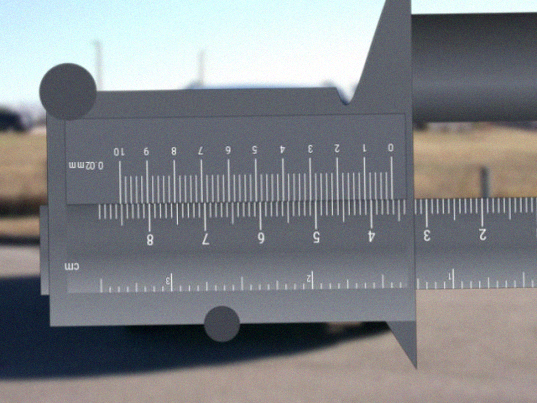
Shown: 36.2 mm
